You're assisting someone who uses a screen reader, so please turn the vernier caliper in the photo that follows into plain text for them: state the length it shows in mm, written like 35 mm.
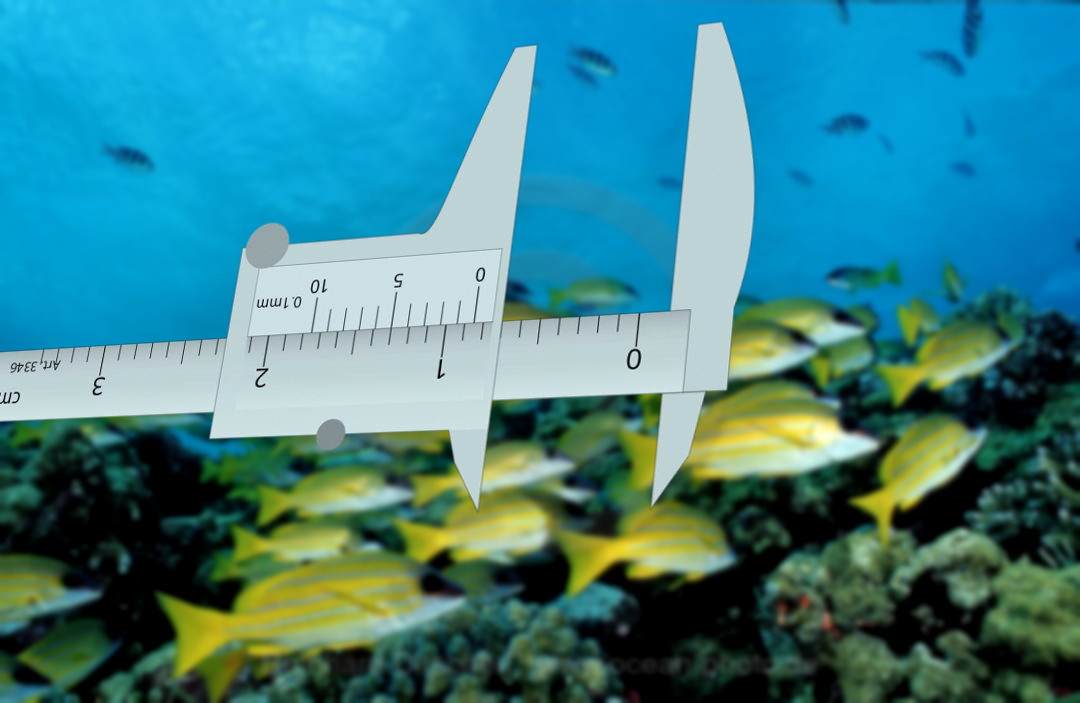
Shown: 8.5 mm
